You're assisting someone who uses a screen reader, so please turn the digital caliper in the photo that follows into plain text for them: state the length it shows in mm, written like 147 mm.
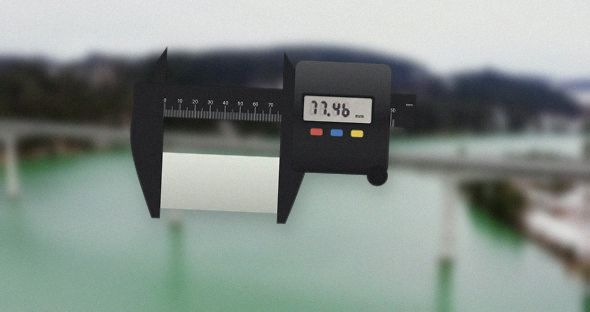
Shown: 77.46 mm
